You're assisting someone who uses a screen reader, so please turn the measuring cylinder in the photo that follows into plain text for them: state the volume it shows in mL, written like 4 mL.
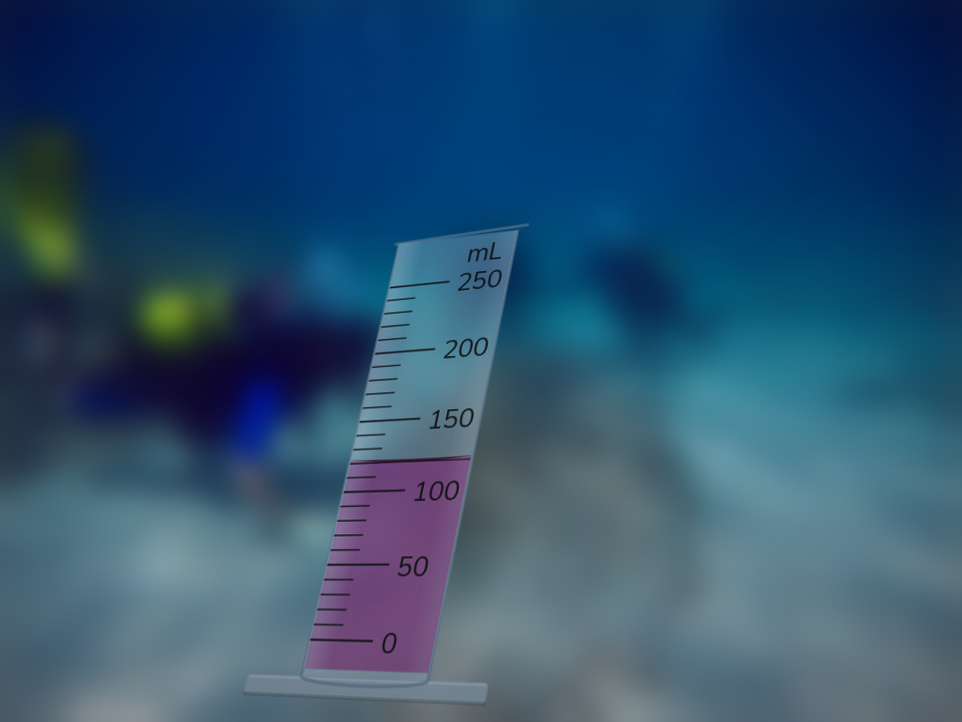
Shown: 120 mL
